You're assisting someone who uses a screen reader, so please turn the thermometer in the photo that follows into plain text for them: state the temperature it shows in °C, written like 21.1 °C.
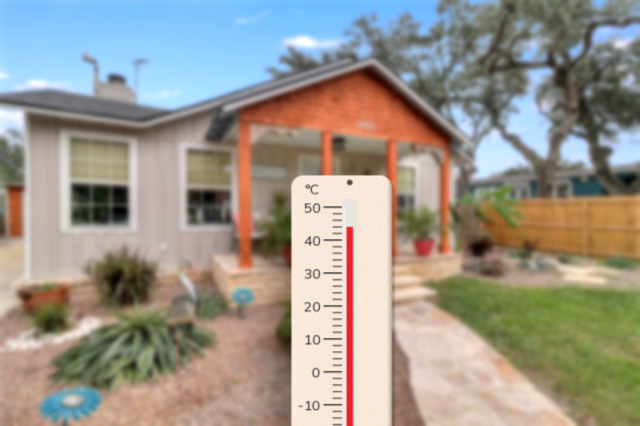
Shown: 44 °C
